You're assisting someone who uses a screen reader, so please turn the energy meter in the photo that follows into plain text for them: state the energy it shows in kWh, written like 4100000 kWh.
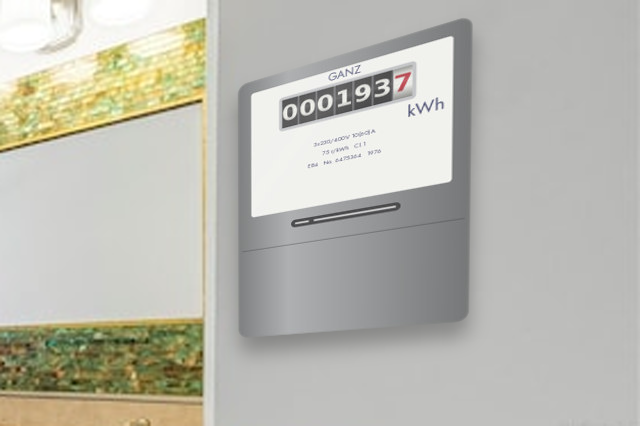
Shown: 193.7 kWh
